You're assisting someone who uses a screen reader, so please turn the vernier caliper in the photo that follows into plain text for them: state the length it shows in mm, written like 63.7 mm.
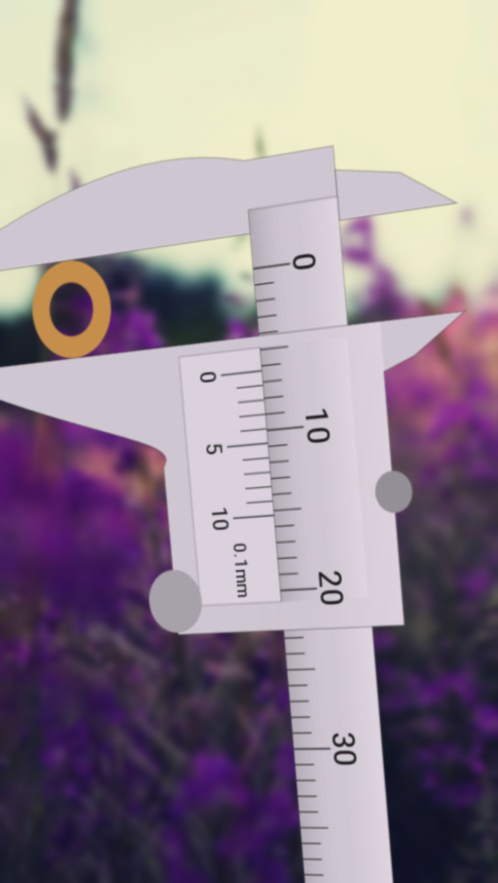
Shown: 6.3 mm
